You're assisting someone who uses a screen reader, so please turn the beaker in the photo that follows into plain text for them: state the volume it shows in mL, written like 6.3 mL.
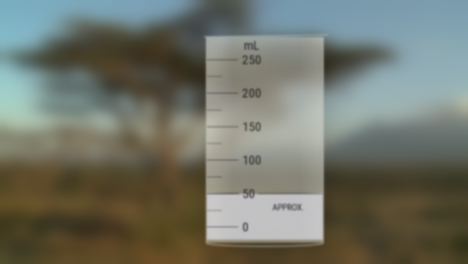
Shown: 50 mL
